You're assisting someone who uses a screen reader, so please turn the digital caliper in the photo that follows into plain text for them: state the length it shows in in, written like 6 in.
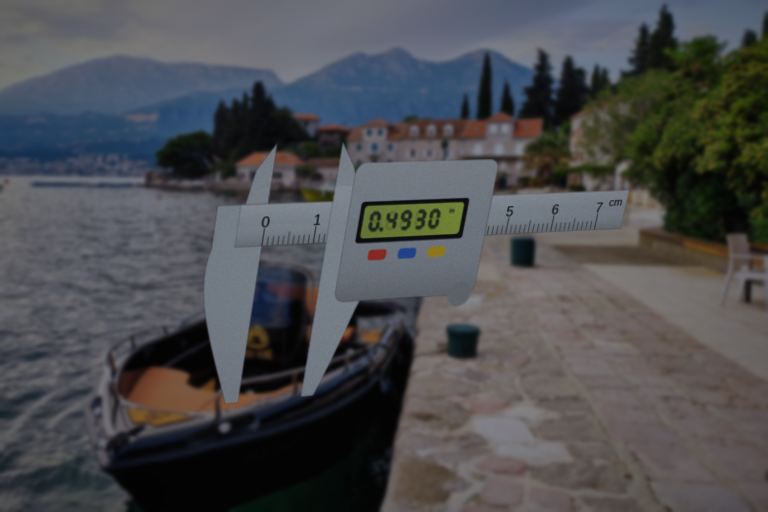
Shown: 0.4930 in
